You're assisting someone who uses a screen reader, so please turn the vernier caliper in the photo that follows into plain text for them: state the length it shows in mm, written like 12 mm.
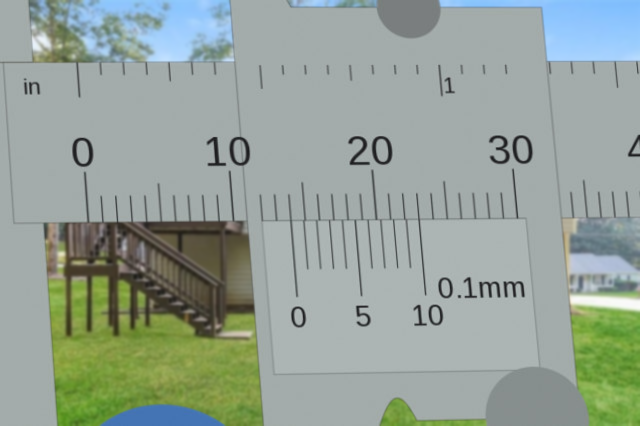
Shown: 14.0 mm
